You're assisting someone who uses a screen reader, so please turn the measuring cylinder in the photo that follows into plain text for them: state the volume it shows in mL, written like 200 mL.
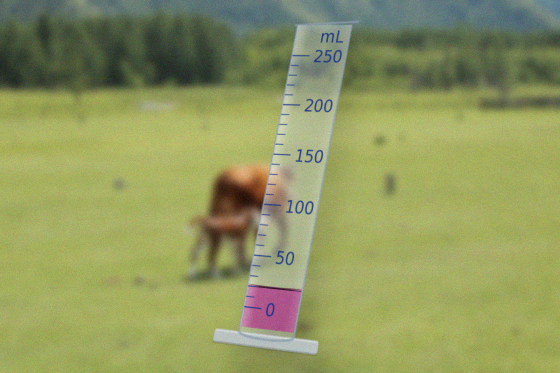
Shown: 20 mL
